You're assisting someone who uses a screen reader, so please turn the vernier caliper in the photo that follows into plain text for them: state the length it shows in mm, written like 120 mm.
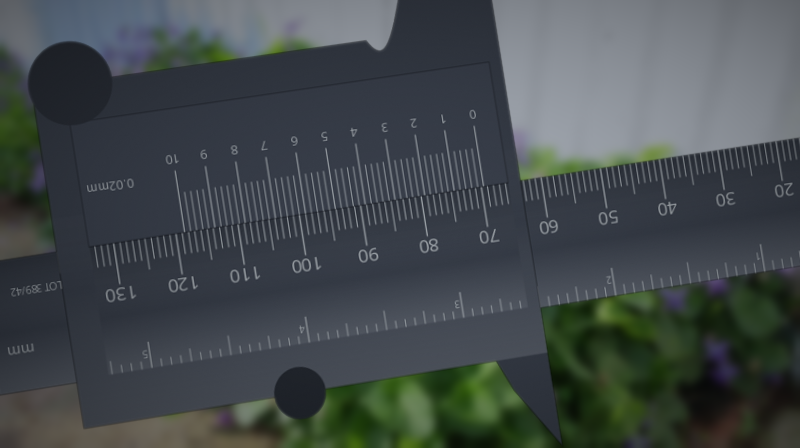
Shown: 69.6 mm
